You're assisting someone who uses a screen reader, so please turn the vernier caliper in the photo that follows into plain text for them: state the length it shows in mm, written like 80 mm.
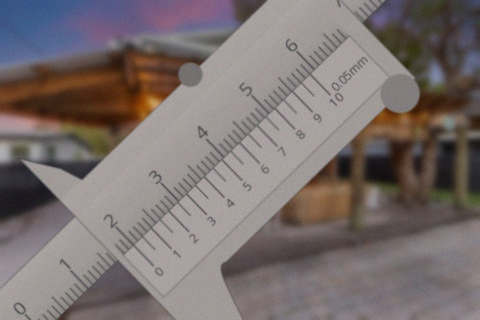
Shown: 20.0 mm
